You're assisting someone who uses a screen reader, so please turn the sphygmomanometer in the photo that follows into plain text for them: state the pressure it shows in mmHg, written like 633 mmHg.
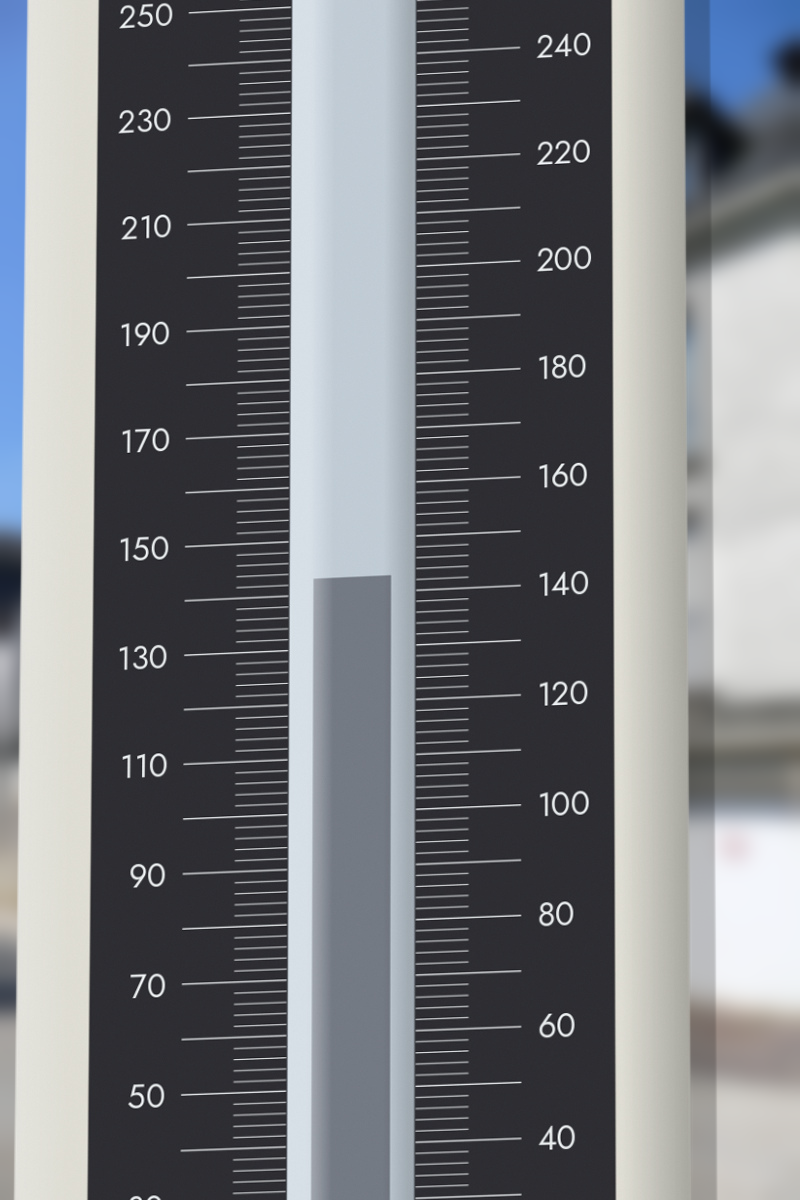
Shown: 143 mmHg
